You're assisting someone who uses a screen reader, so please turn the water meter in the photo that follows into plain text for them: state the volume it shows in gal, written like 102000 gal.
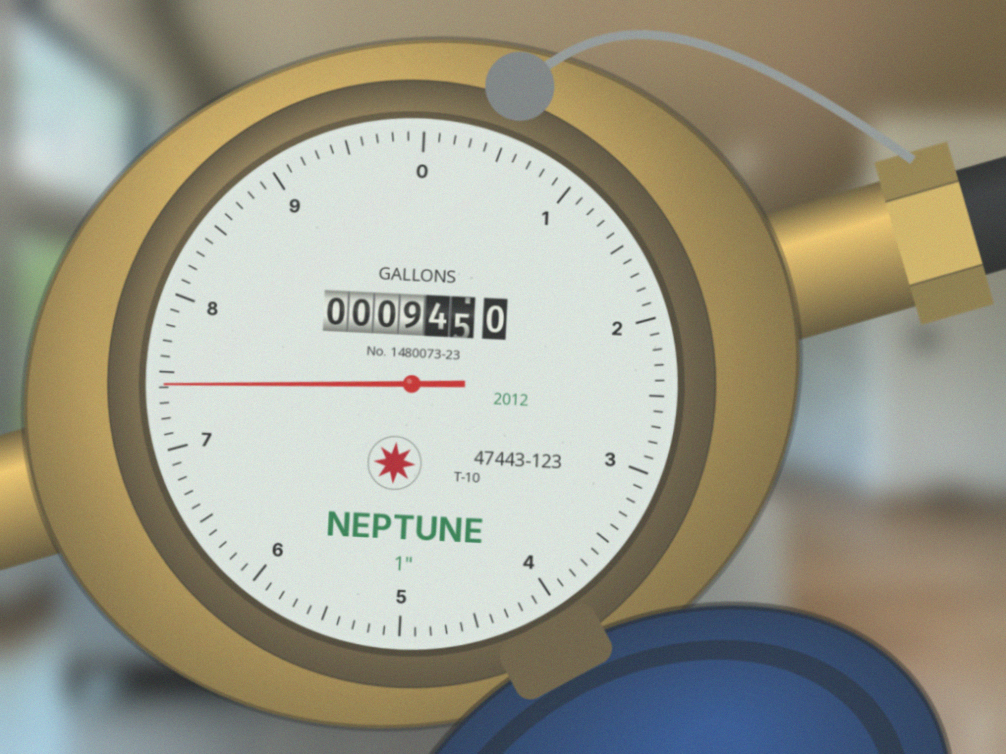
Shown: 9447.4 gal
